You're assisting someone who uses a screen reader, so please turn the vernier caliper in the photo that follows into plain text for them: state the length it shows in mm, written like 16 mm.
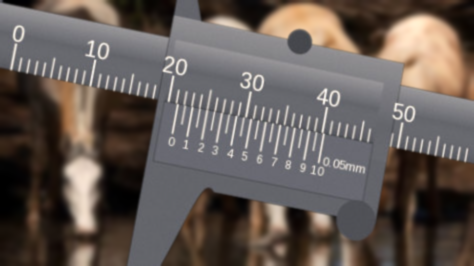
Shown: 21.2 mm
